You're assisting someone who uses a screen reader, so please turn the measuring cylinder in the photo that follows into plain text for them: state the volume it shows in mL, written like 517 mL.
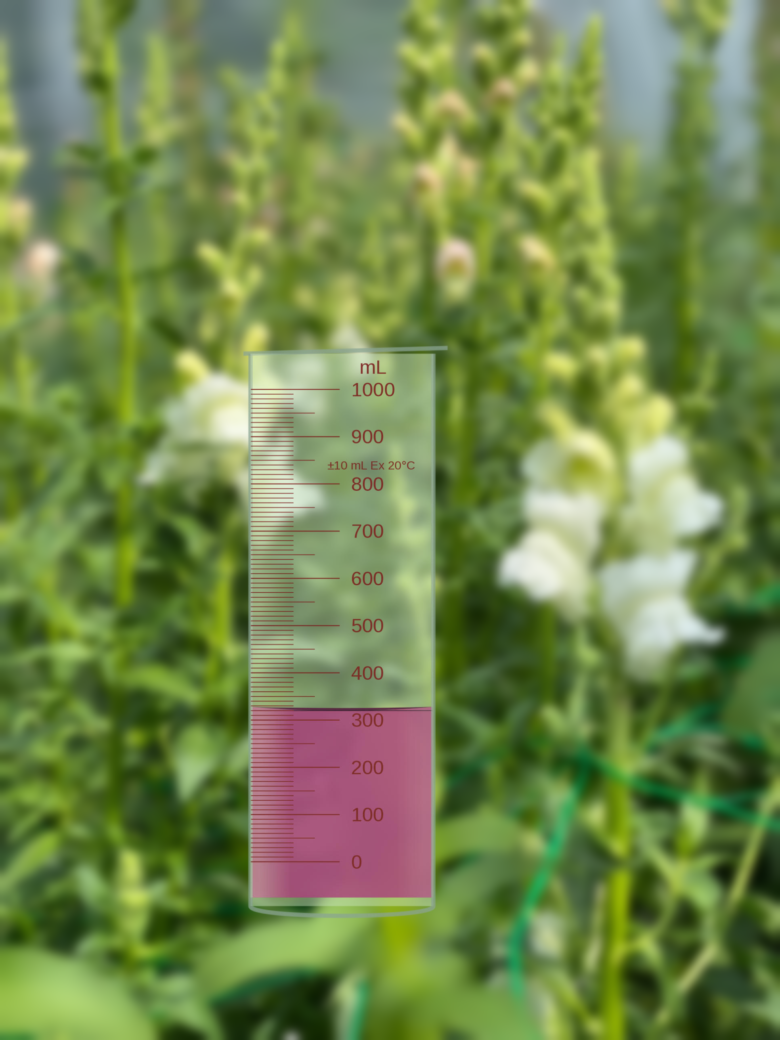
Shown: 320 mL
